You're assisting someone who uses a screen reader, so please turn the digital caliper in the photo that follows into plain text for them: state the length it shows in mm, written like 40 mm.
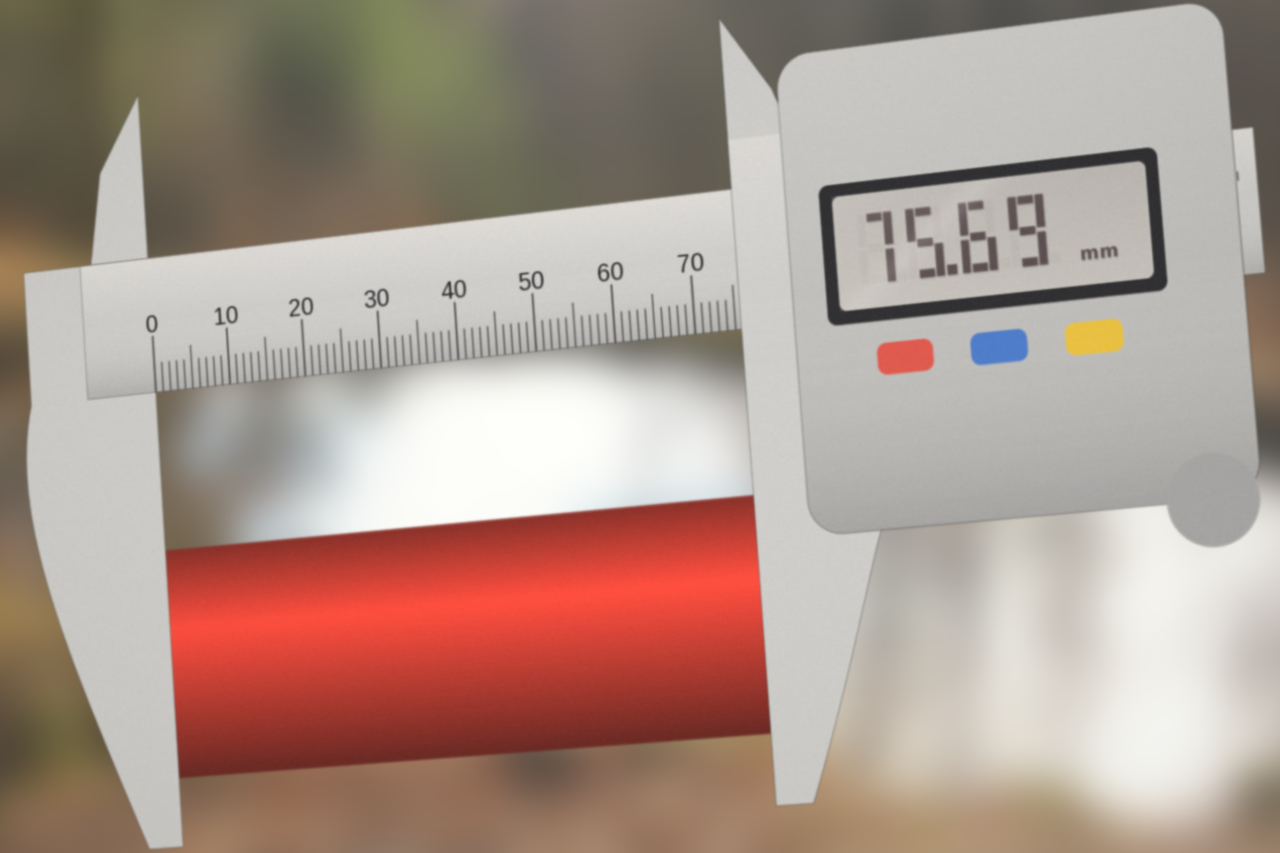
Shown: 75.69 mm
